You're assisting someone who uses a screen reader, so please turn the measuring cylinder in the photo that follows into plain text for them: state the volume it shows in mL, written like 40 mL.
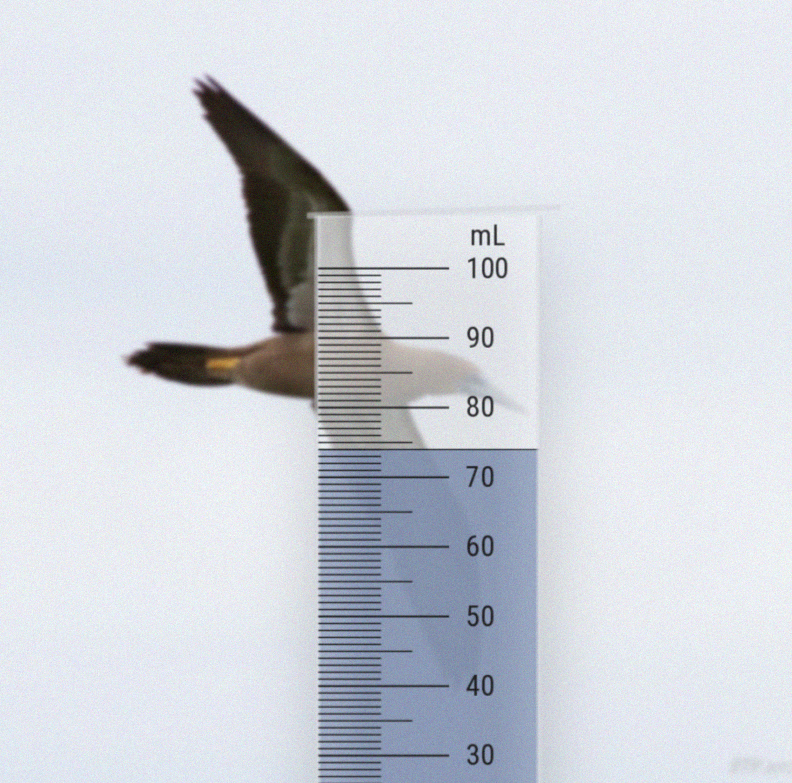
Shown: 74 mL
